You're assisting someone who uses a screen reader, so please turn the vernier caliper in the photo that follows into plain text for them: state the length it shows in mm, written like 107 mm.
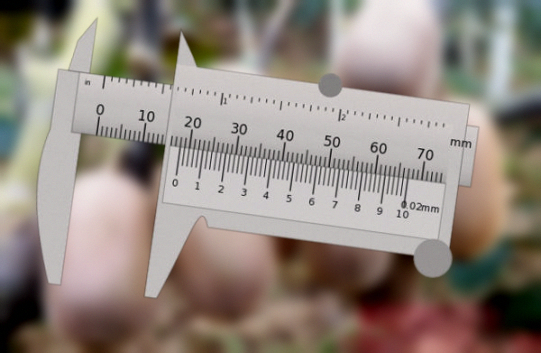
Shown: 18.0 mm
